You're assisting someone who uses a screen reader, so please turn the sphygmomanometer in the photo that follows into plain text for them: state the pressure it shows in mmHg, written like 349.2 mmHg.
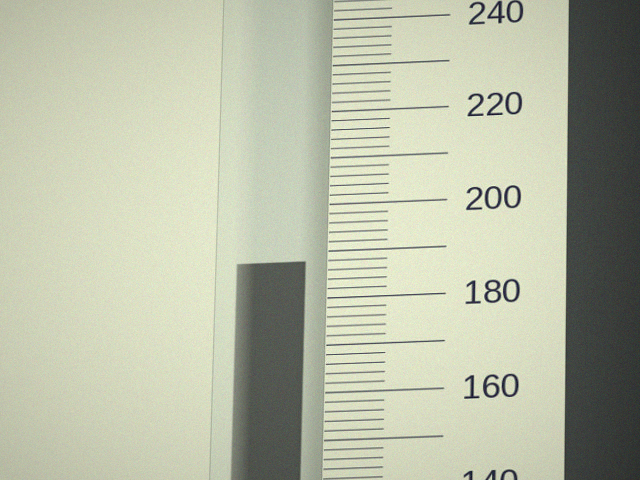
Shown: 188 mmHg
